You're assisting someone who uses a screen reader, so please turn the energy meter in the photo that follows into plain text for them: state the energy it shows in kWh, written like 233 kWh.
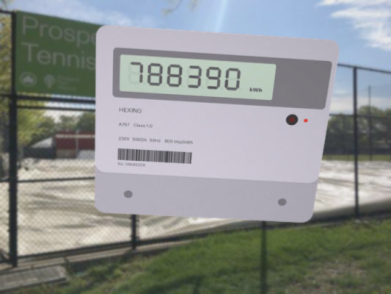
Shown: 788390 kWh
